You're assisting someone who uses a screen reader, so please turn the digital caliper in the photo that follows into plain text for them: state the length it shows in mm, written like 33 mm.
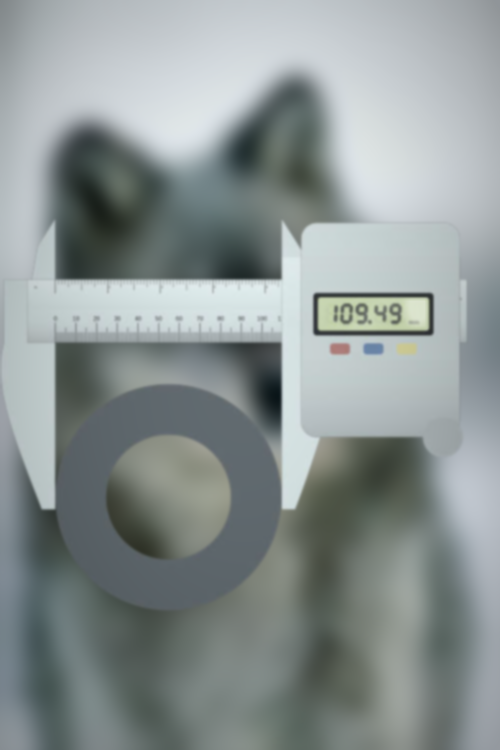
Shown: 109.49 mm
